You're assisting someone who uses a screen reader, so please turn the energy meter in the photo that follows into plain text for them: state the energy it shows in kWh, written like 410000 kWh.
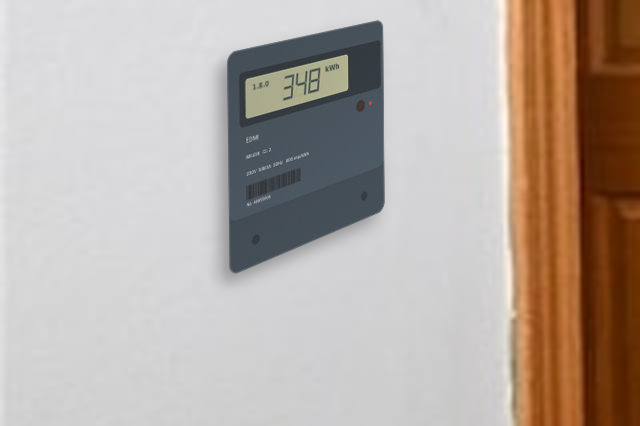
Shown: 348 kWh
